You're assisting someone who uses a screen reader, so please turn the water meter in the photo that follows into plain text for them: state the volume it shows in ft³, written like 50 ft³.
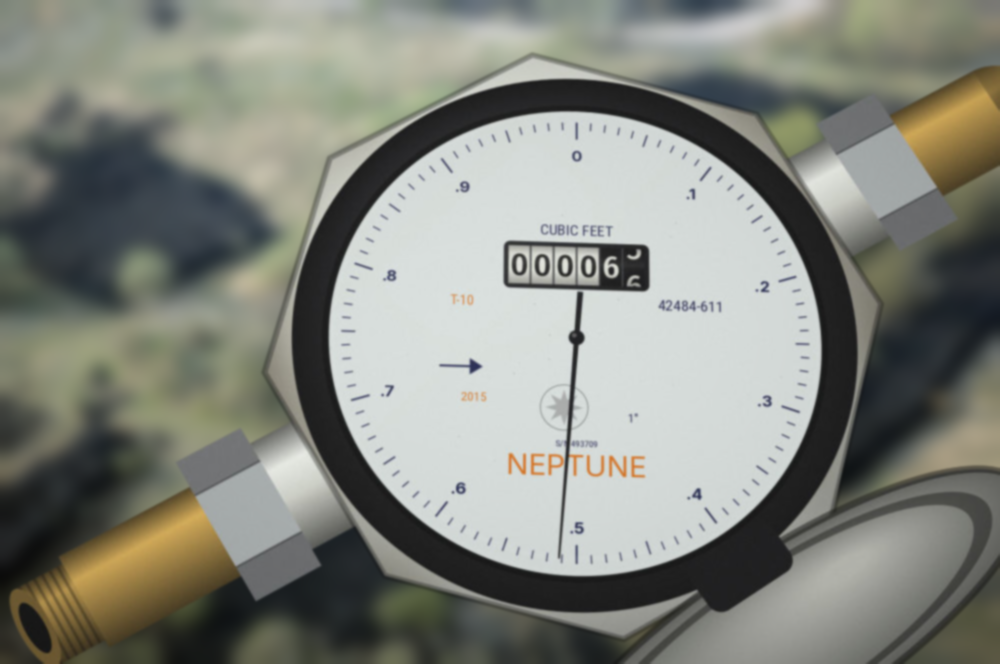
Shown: 65.51 ft³
